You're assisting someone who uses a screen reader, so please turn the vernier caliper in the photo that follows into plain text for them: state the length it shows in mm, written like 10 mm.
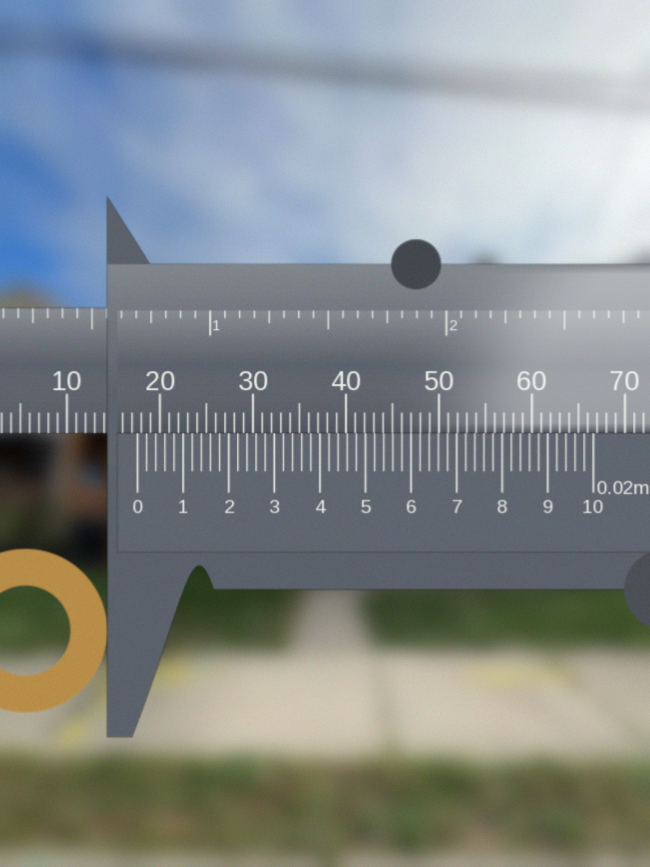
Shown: 17.6 mm
